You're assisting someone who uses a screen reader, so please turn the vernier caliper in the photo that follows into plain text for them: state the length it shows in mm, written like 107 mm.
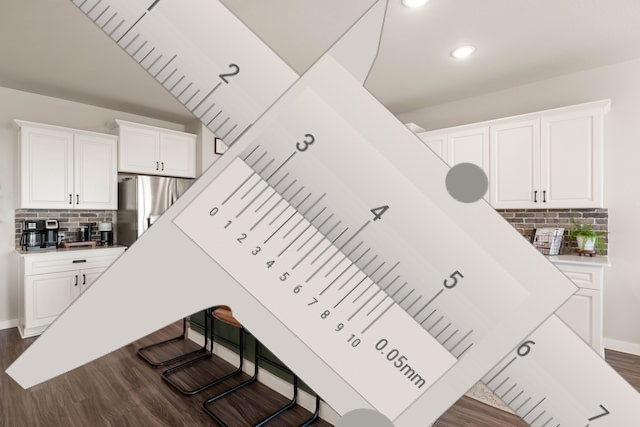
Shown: 28.6 mm
